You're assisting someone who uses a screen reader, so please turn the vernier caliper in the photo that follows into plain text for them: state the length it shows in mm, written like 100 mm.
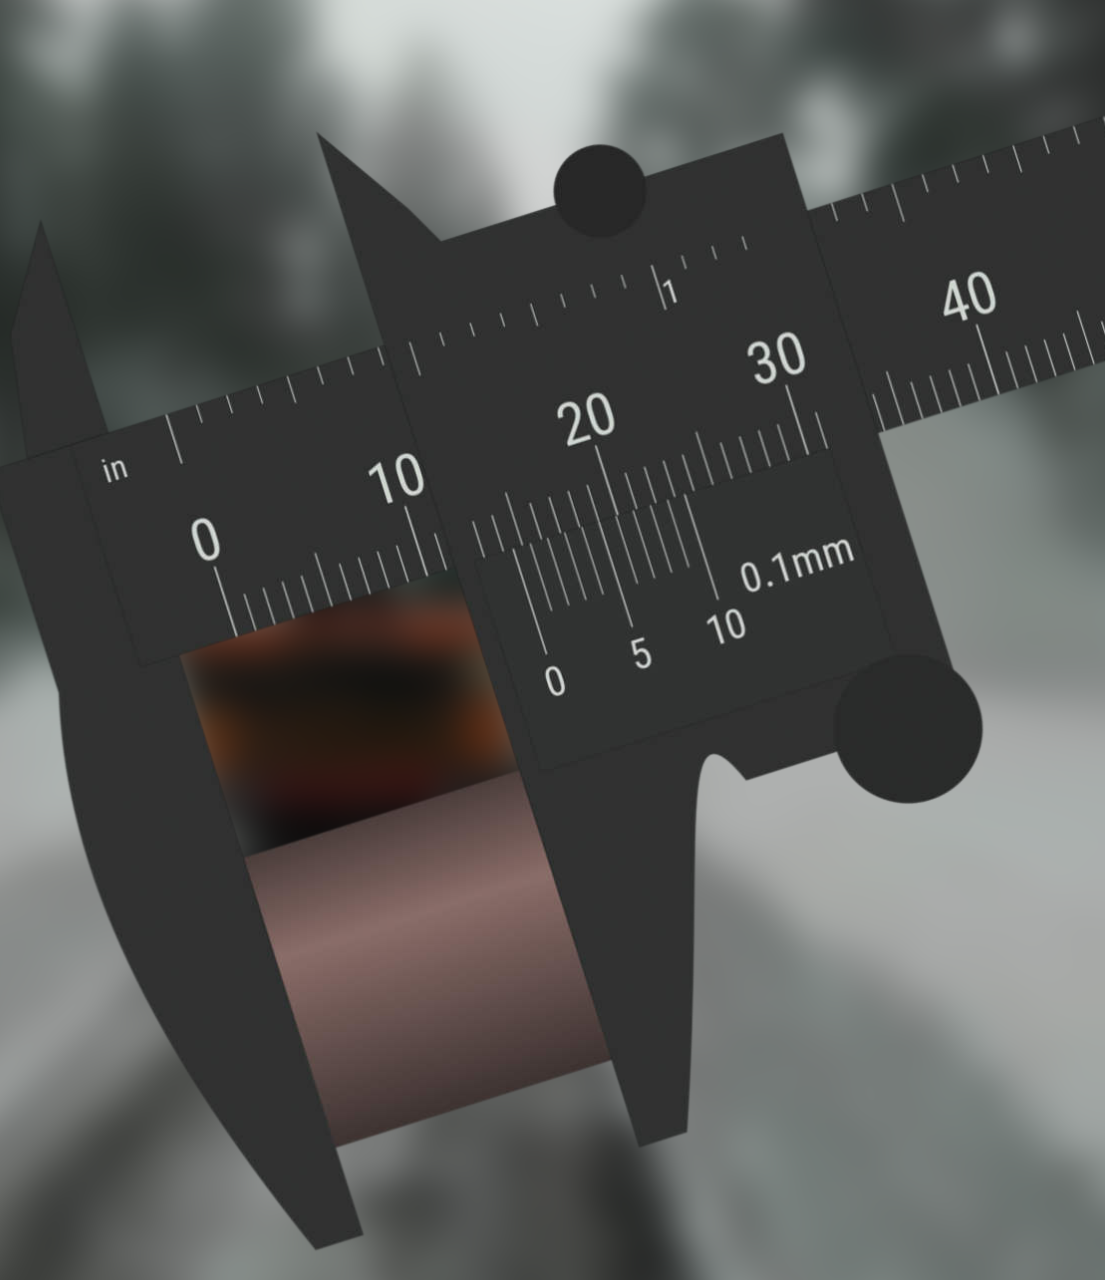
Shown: 14.5 mm
